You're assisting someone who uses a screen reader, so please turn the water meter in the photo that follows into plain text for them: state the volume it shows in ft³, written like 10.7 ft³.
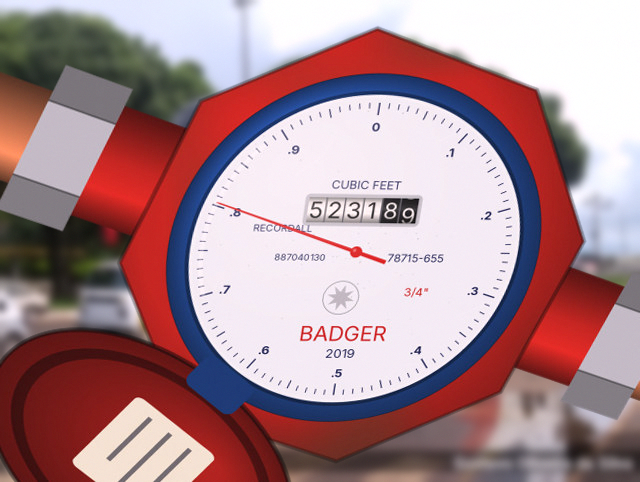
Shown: 523188.80 ft³
